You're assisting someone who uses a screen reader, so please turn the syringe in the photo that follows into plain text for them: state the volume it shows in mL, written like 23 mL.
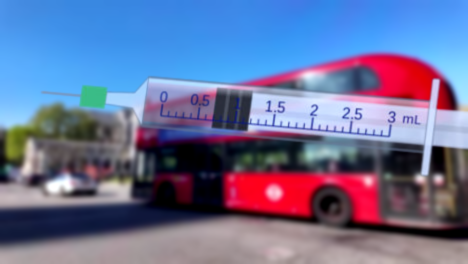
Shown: 0.7 mL
